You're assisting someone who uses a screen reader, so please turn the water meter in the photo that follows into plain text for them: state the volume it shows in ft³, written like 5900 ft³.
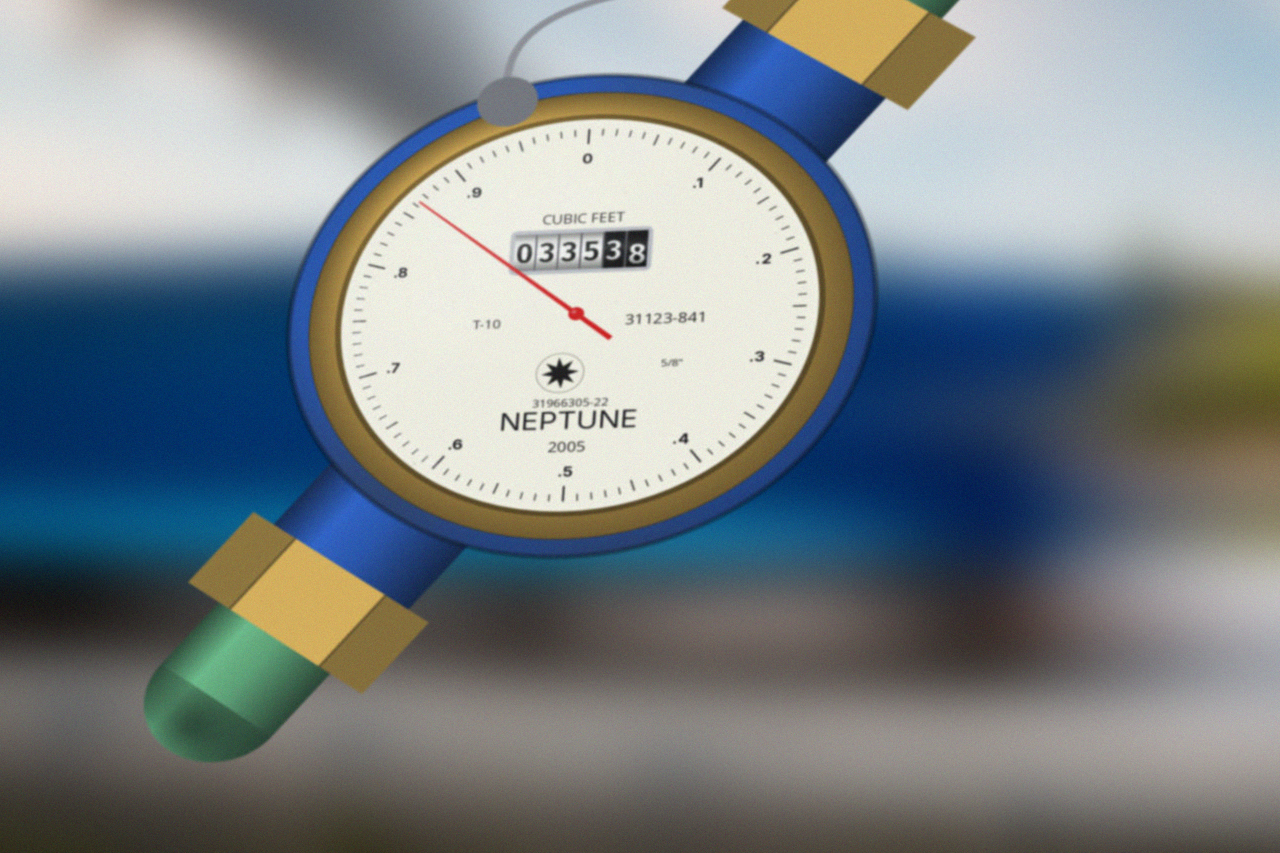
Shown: 33537.86 ft³
